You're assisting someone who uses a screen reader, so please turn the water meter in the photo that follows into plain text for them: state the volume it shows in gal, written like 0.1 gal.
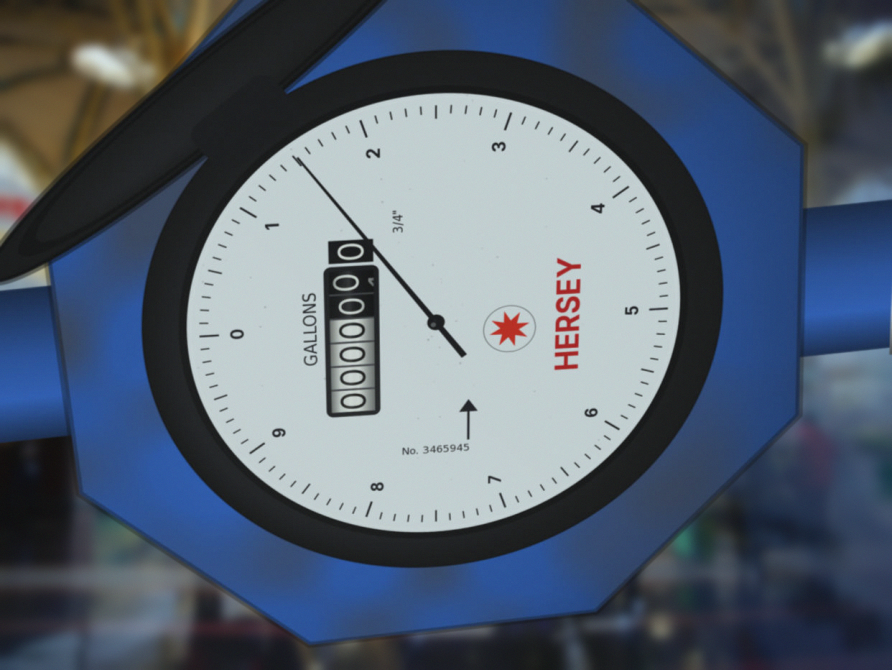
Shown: 1.5 gal
